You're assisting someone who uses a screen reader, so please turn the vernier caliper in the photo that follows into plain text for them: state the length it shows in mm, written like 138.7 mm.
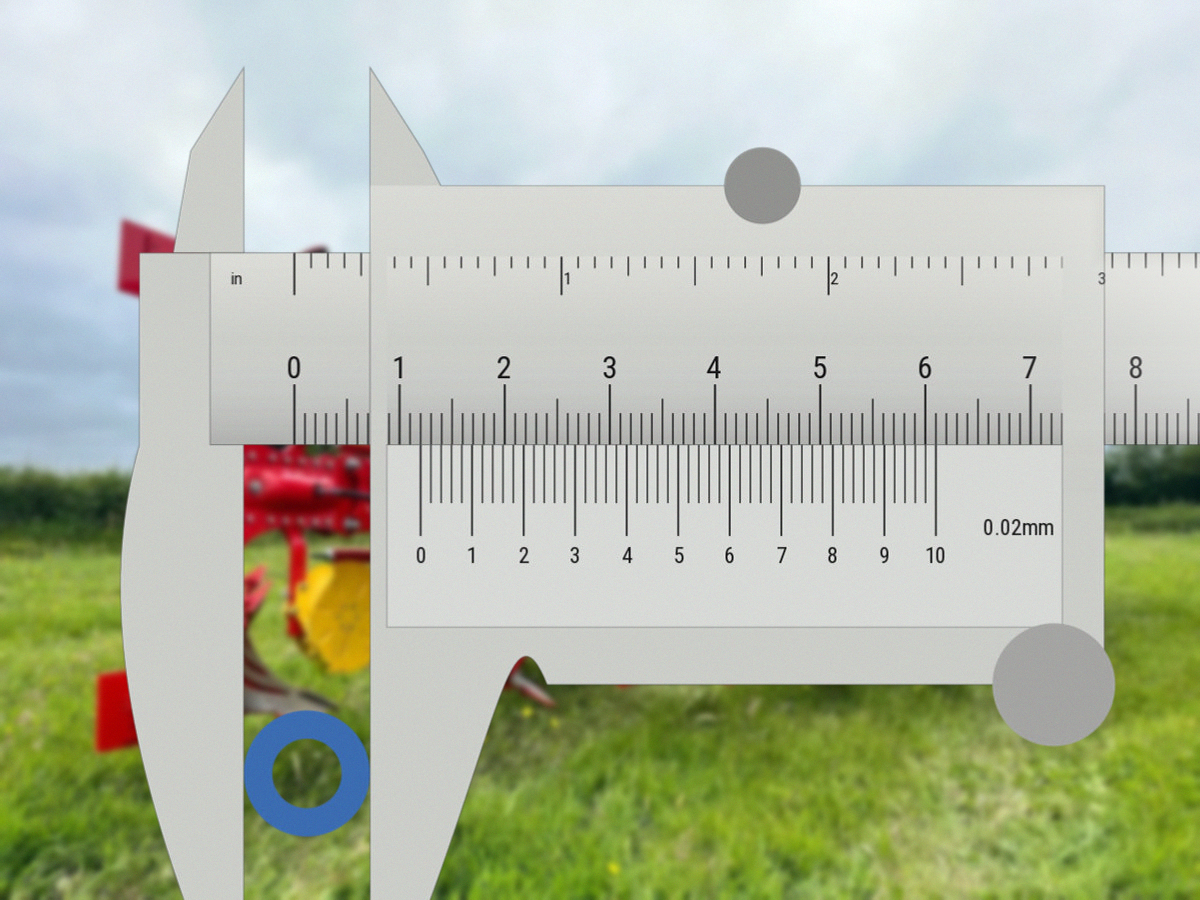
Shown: 12.0 mm
